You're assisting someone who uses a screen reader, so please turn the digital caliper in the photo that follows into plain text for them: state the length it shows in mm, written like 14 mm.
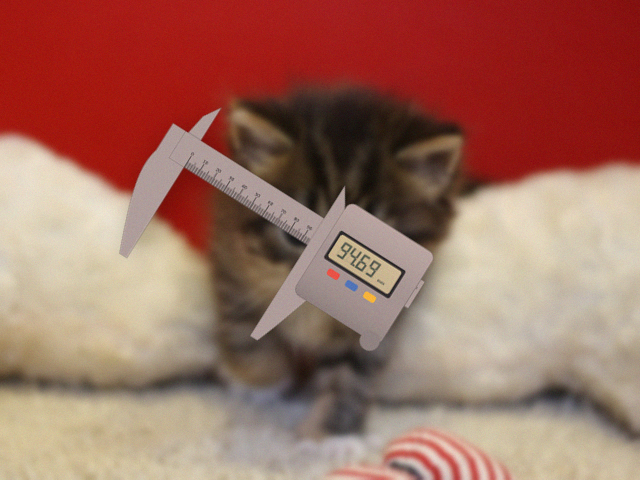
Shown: 94.69 mm
